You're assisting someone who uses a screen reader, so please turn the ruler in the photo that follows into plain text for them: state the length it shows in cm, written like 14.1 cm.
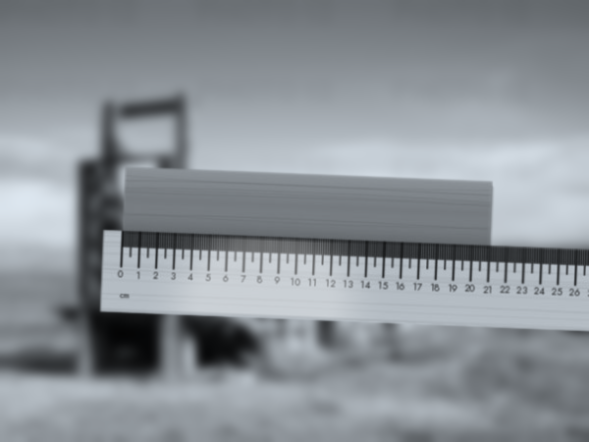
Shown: 21 cm
